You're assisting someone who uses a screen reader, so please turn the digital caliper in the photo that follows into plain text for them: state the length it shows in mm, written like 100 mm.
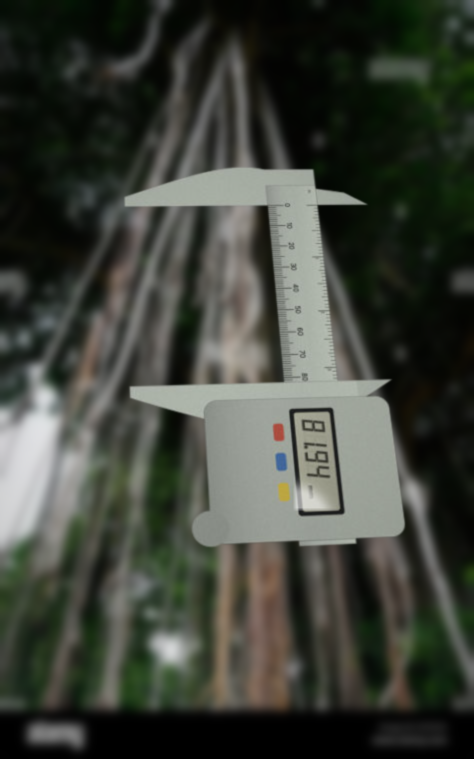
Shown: 81.94 mm
